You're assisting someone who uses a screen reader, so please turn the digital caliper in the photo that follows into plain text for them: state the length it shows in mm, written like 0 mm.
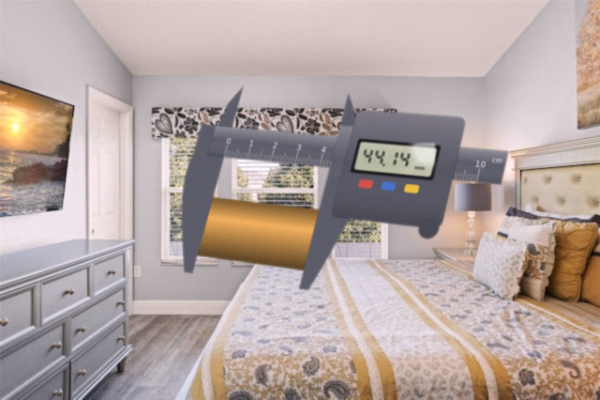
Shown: 44.14 mm
